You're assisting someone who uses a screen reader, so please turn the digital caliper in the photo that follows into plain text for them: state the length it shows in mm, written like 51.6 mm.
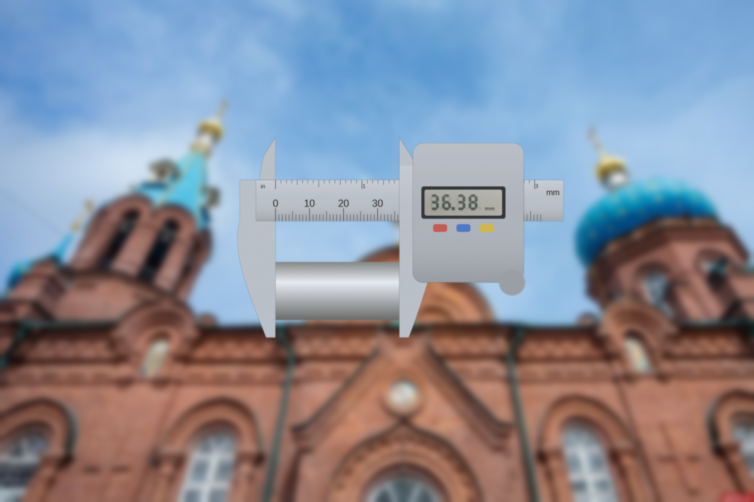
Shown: 36.38 mm
